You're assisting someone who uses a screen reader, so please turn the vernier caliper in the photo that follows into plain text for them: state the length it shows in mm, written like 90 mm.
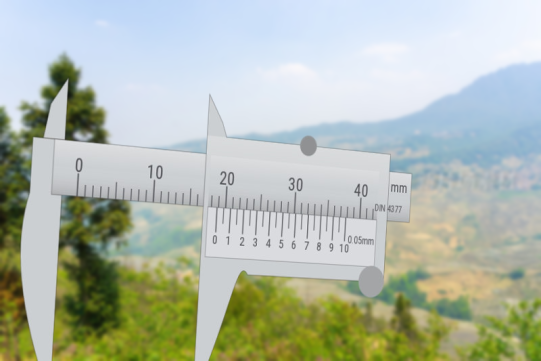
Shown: 18.8 mm
